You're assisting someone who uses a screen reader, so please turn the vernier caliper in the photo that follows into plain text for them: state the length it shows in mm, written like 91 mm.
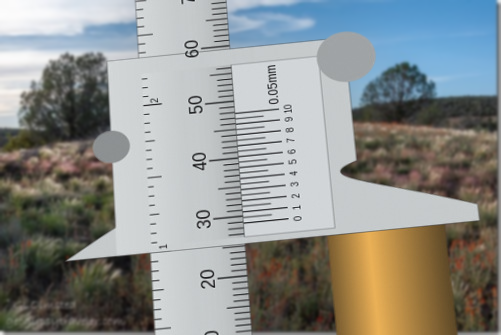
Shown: 28.8 mm
